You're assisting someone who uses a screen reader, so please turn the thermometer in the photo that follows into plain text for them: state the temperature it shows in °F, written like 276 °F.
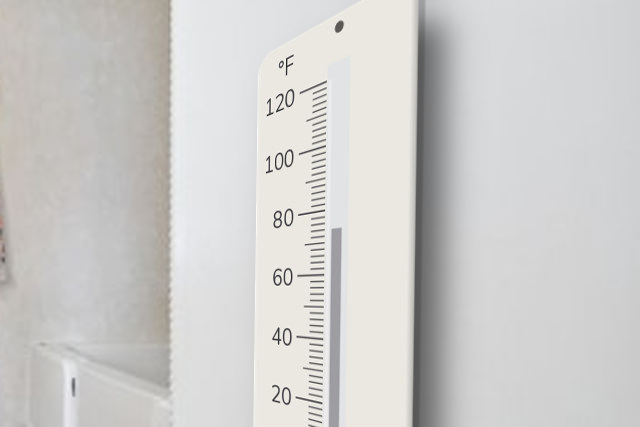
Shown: 74 °F
